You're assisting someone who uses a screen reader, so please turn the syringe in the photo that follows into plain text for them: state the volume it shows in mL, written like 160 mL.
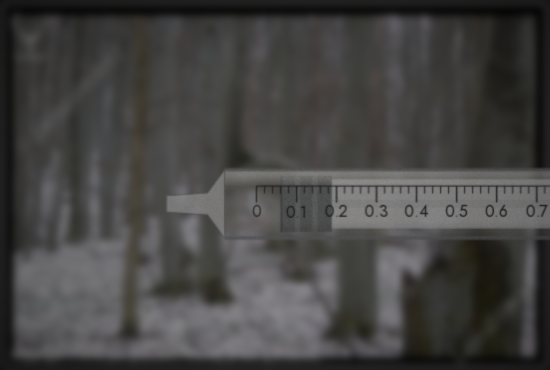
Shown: 0.06 mL
